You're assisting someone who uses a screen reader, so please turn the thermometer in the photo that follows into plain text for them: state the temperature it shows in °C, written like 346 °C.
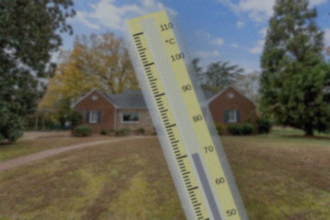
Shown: 70 °C
